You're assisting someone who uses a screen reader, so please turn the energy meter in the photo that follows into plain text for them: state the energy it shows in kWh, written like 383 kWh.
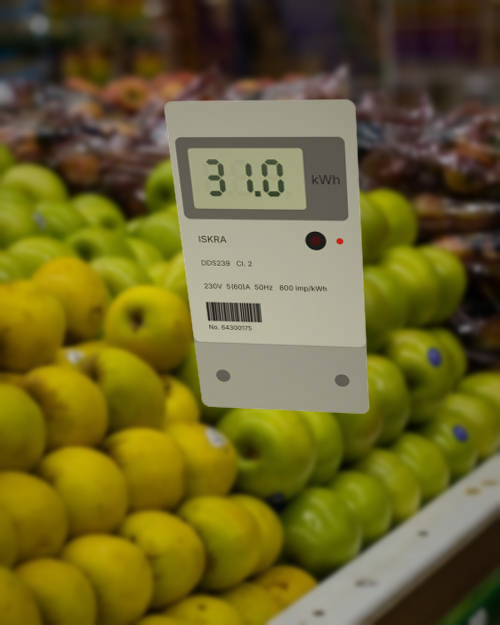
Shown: 31.0 kWh
